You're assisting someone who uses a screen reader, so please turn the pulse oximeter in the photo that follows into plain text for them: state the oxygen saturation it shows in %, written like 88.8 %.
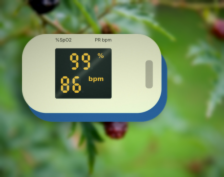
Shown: 99 %
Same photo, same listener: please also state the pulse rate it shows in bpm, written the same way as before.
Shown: 86 bpm
